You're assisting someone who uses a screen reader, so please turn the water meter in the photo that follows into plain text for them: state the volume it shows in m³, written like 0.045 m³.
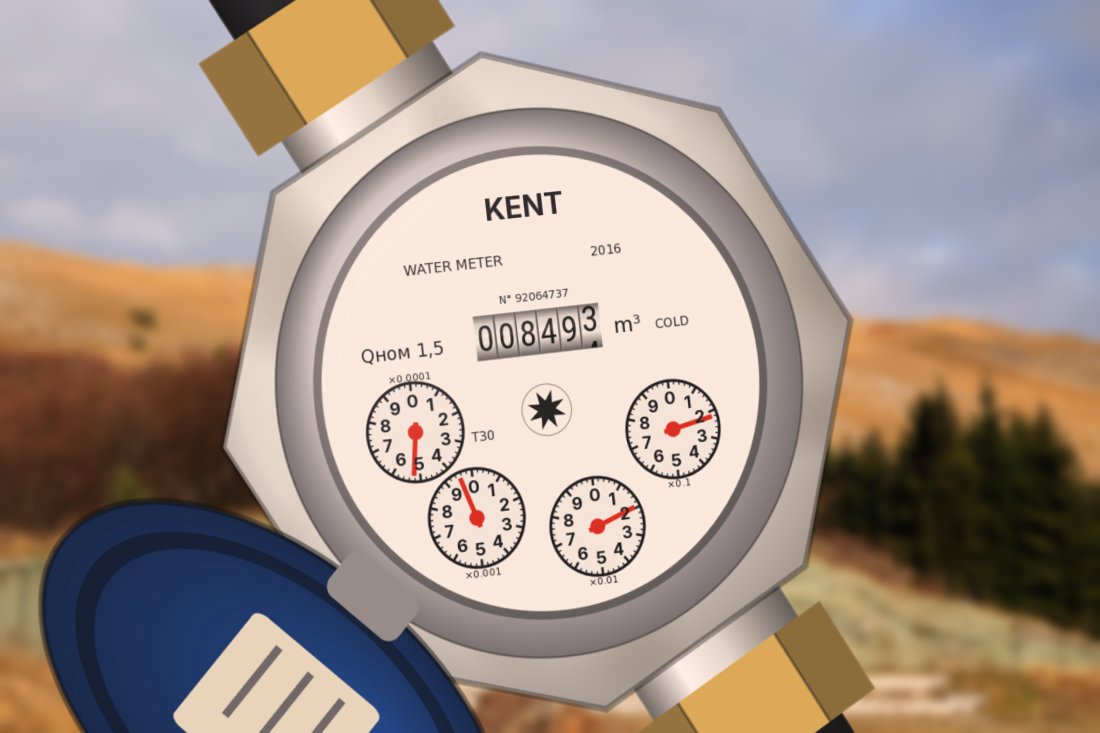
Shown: 8493.2195 m³
